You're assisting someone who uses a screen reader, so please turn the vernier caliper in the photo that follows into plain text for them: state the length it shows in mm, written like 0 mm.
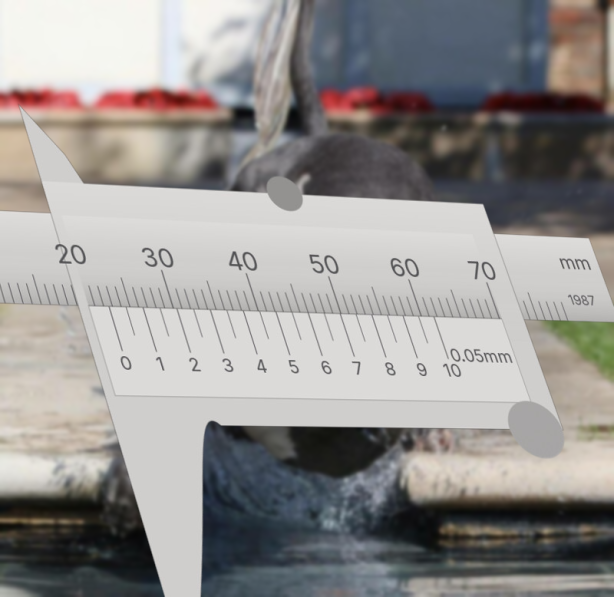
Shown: 22.6 mm
